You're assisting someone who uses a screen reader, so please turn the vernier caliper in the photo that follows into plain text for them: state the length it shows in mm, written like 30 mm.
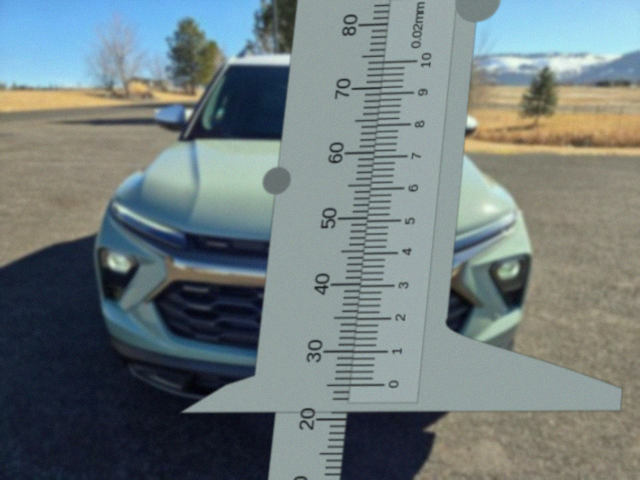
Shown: 25.0 mm
